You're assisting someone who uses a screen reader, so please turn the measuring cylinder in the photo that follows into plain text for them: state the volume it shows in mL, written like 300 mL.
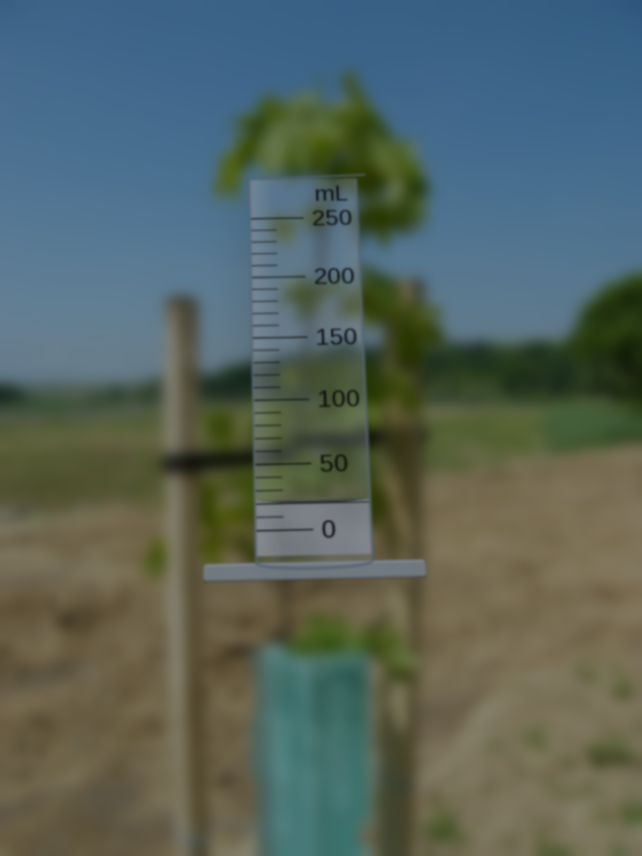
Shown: 20 mL
